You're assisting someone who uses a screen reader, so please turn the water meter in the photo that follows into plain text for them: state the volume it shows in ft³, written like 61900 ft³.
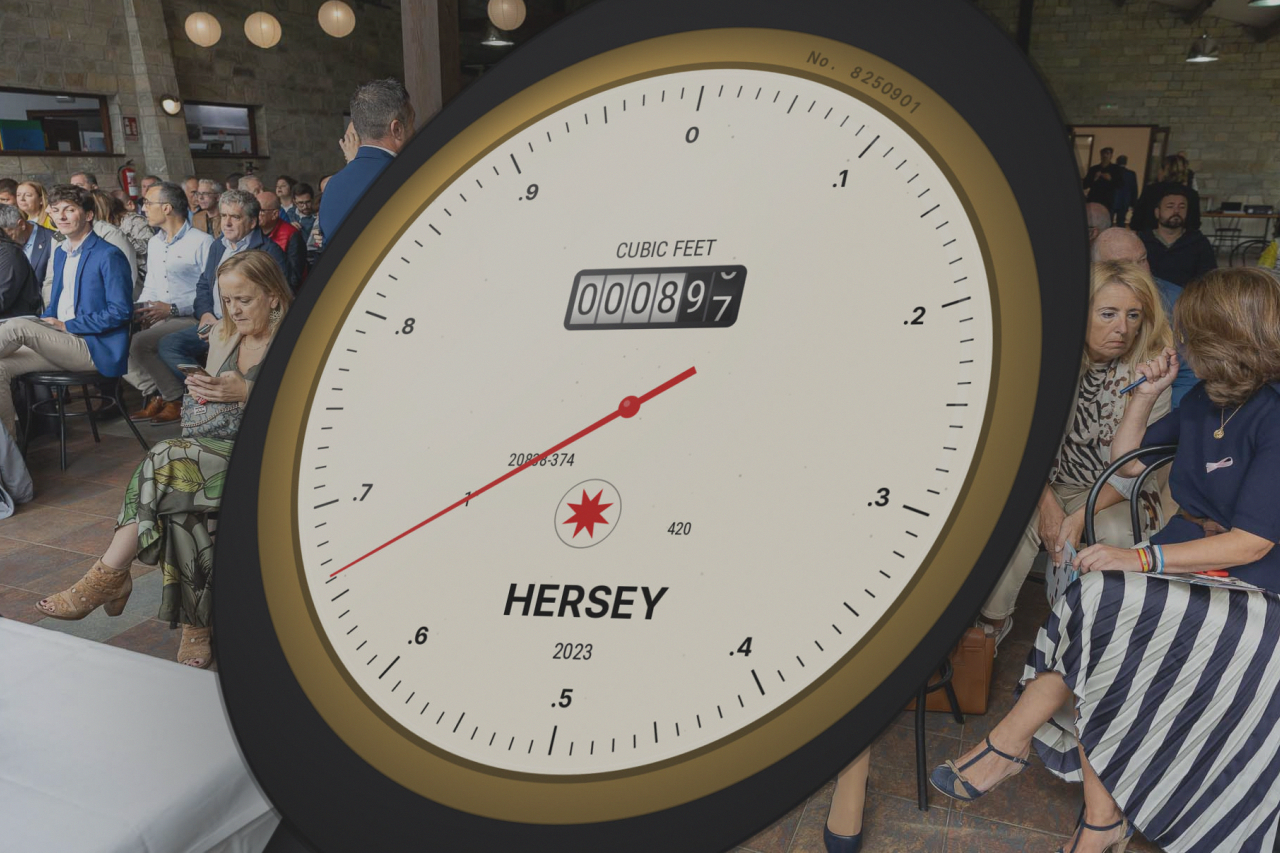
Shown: 896.66 ft³
